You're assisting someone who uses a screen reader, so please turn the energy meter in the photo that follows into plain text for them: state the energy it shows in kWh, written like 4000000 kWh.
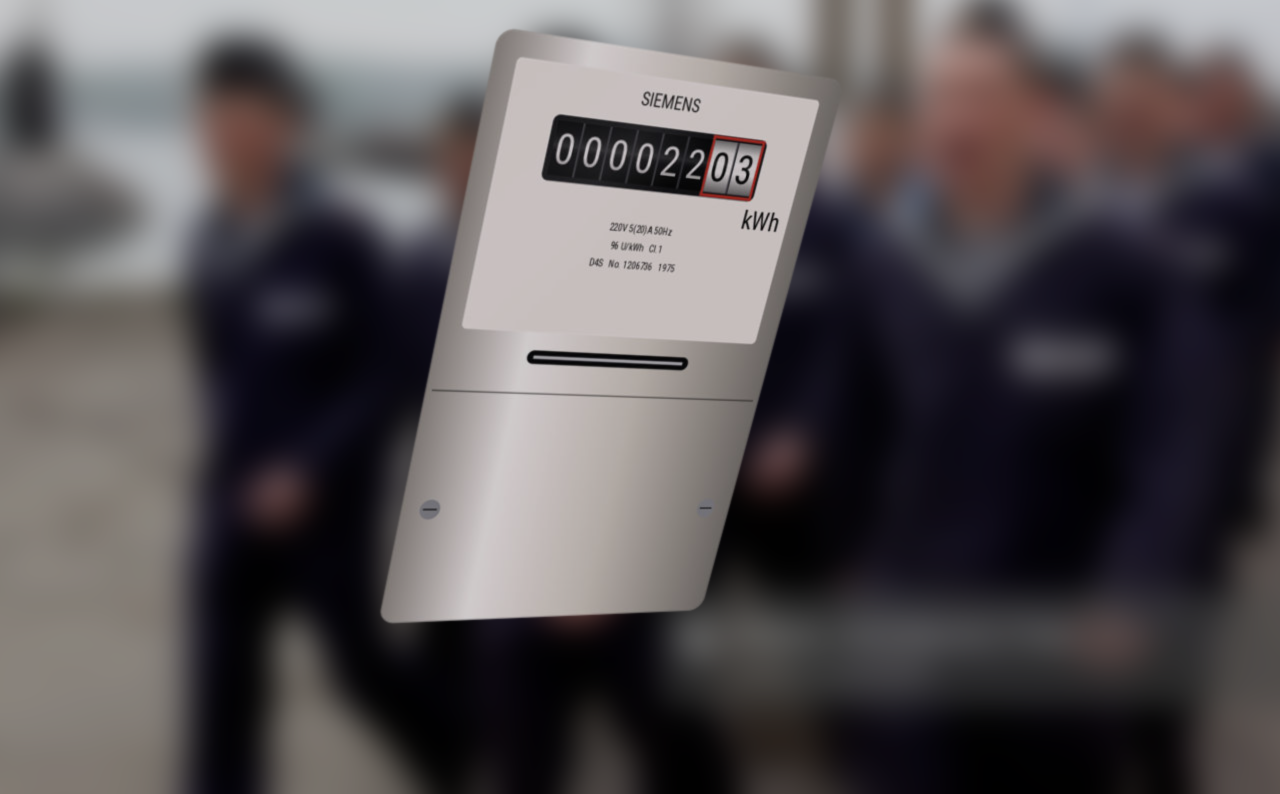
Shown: 22.03 kWh
